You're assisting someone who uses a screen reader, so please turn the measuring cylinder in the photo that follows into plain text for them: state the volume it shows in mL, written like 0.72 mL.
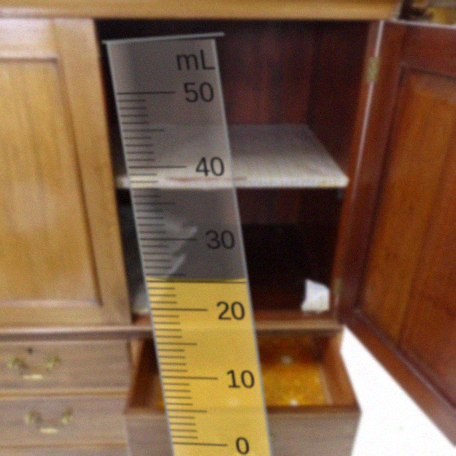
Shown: 24 mL
